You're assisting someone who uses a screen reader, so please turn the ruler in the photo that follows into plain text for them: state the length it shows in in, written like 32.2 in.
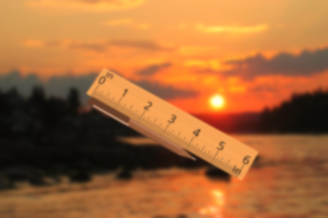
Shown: 4.5 in
